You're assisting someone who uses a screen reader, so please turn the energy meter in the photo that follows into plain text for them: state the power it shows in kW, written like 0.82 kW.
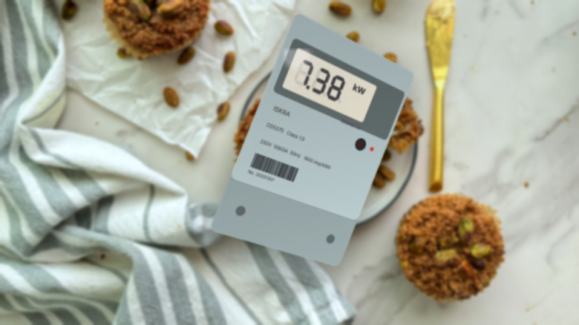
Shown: 7.38 kW
